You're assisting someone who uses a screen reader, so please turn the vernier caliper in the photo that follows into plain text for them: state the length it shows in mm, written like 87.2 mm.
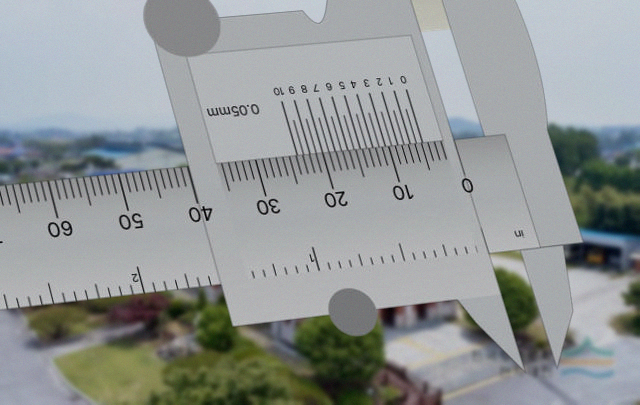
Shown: 4.8 mm
